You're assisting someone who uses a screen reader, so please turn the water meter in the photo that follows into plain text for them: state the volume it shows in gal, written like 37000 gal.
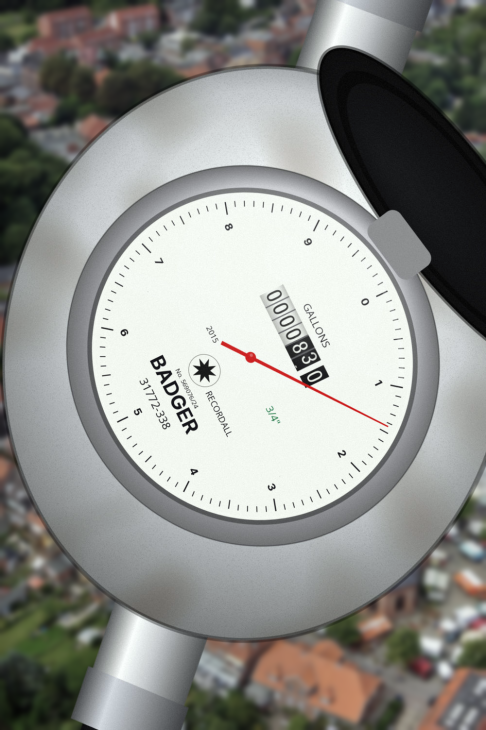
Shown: 831.4 gal
